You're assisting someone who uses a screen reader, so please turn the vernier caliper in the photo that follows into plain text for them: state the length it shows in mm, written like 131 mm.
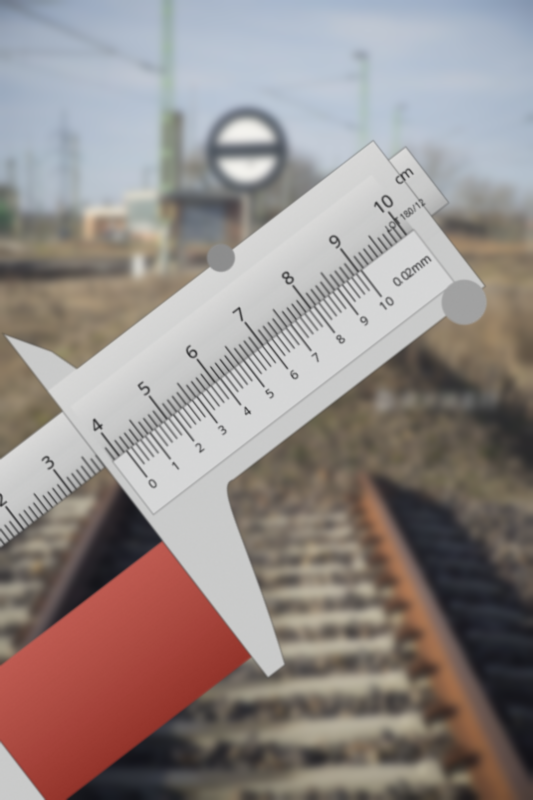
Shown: 41.5 mm
